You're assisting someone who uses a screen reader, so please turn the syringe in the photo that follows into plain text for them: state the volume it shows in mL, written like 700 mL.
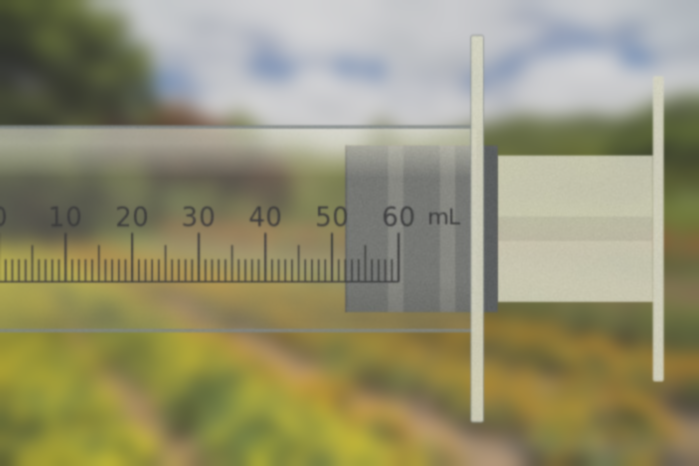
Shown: 52 mL
